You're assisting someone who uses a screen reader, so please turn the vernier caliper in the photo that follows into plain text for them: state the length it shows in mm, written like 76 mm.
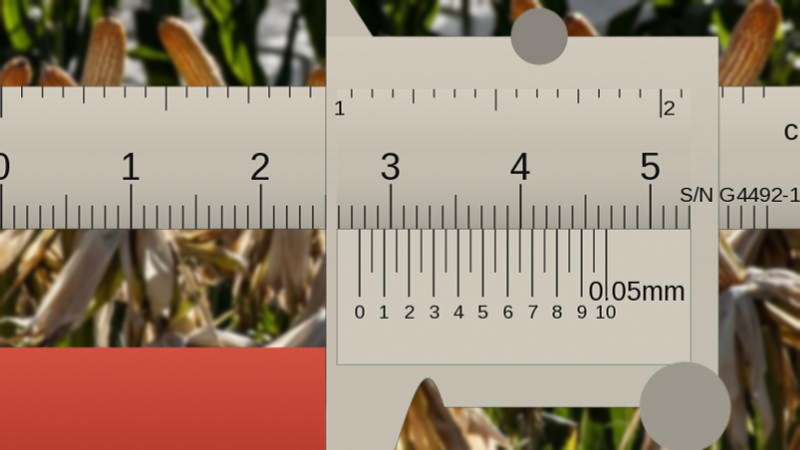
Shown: 27.6 mm
